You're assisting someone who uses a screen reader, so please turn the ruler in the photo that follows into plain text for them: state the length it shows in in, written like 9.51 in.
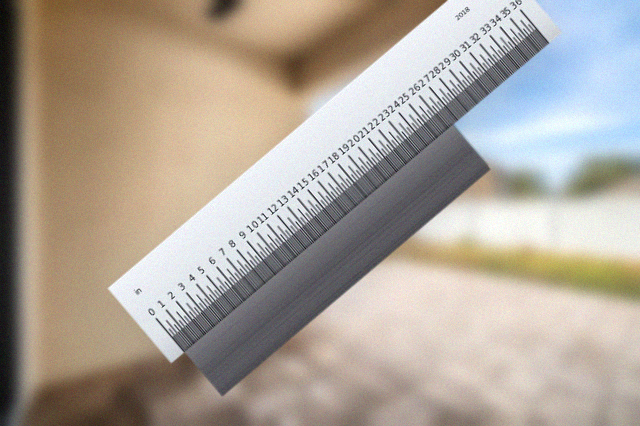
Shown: 26.5 in
